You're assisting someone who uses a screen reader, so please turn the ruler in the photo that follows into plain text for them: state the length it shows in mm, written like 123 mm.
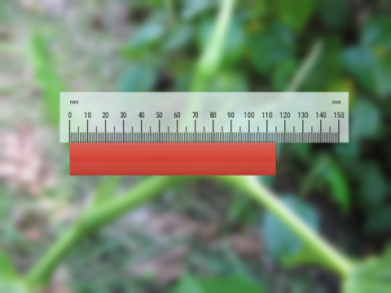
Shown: 115 mm
